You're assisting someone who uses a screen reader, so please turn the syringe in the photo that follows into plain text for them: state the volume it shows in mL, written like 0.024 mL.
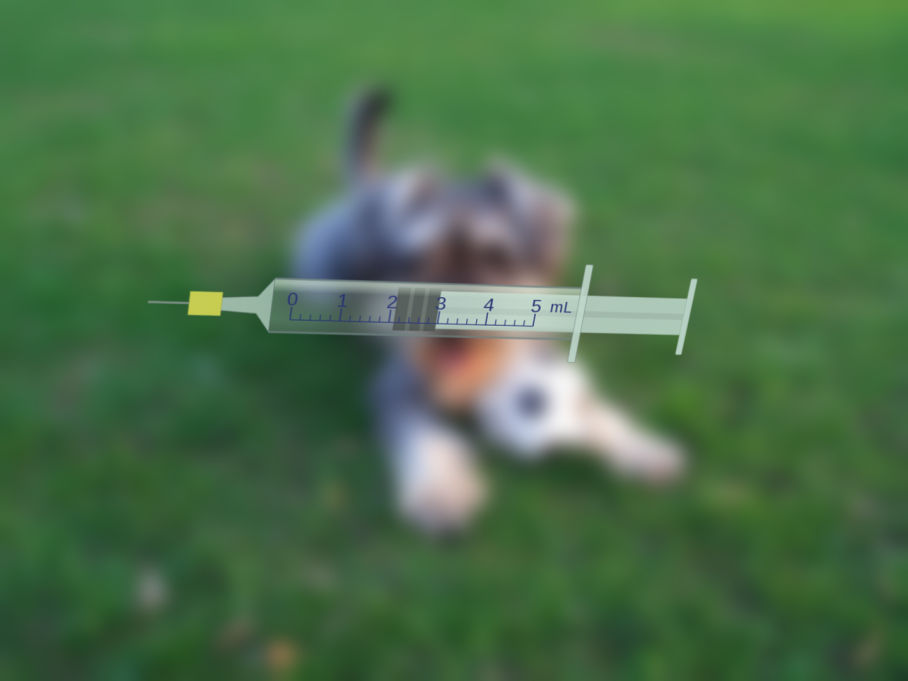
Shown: 2.1 mL
